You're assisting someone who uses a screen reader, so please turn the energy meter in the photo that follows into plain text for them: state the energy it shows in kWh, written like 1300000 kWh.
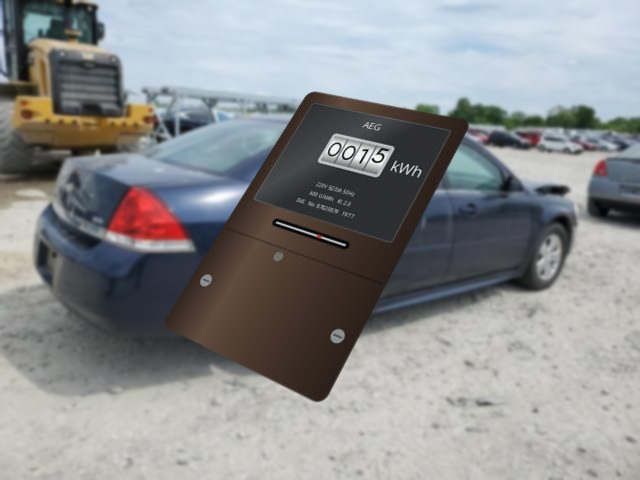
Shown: 15 kWh
